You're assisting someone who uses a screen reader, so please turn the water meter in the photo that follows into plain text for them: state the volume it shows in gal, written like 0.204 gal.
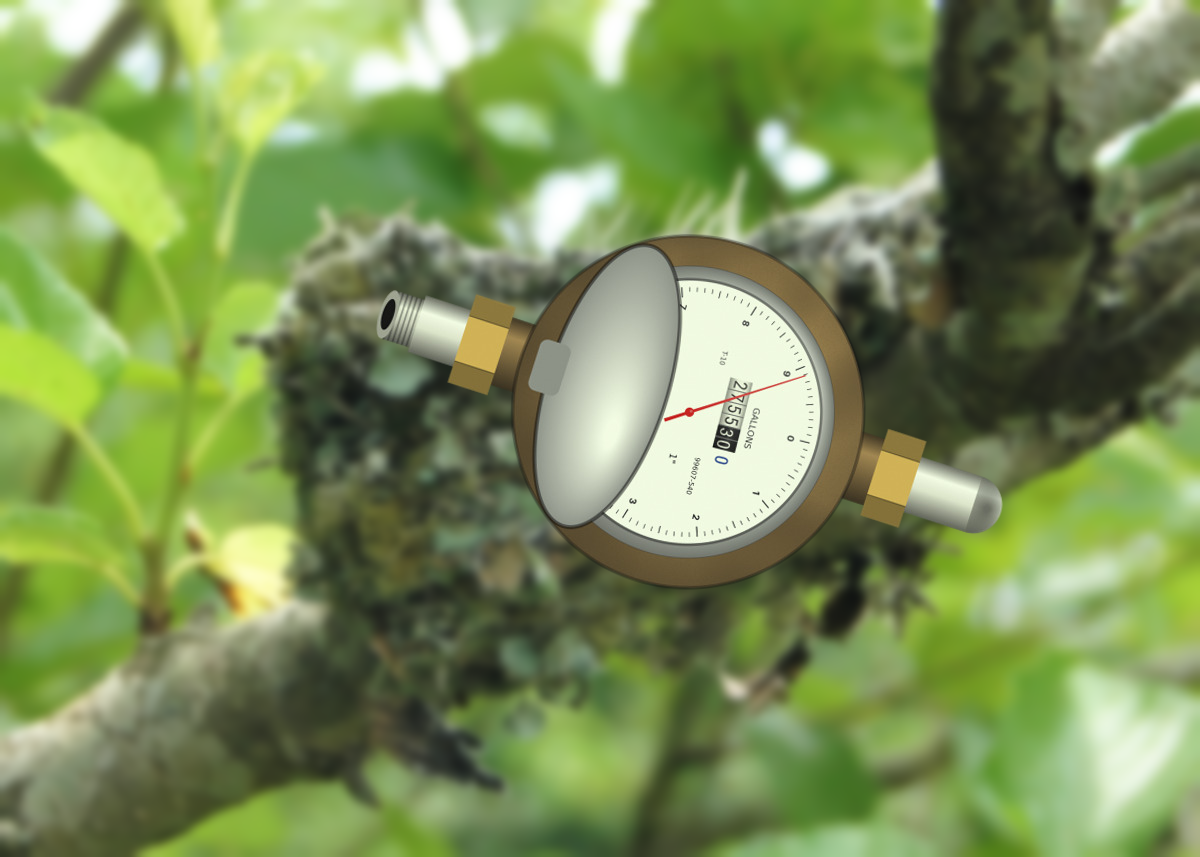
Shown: 2755299.1 gal
